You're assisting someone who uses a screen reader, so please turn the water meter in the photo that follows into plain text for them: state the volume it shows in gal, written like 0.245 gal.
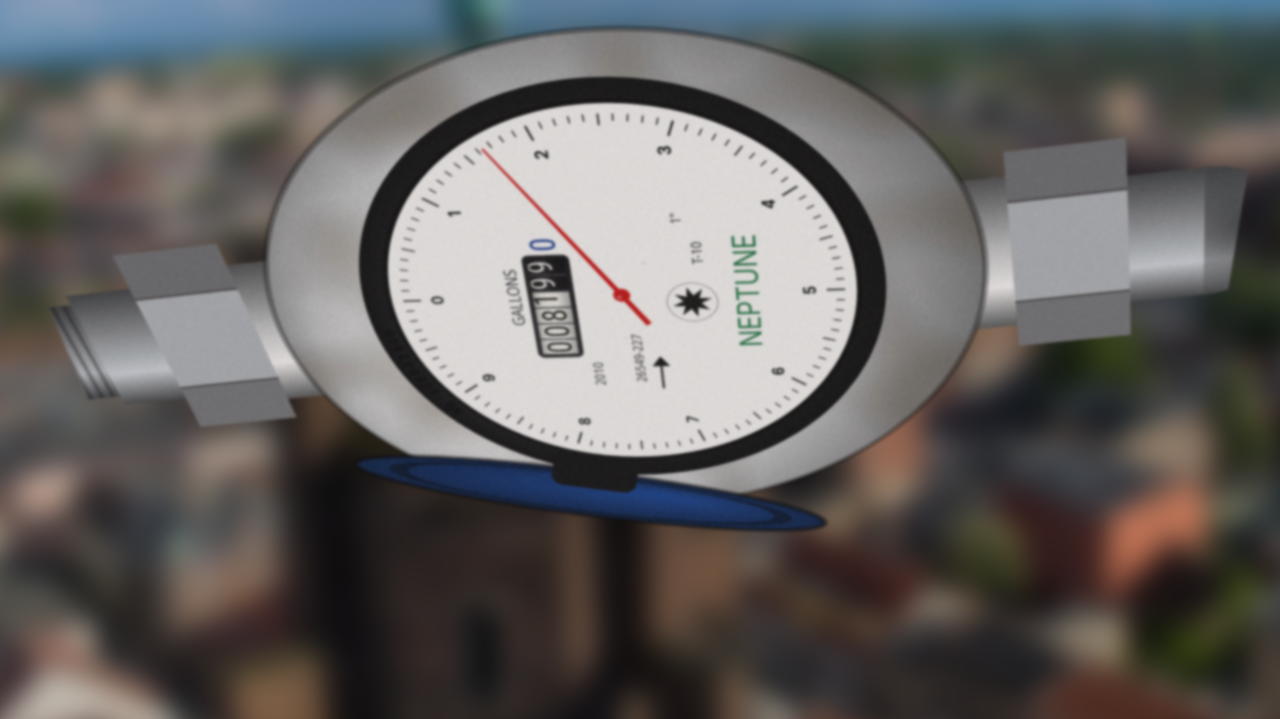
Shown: 81991.6 gal
